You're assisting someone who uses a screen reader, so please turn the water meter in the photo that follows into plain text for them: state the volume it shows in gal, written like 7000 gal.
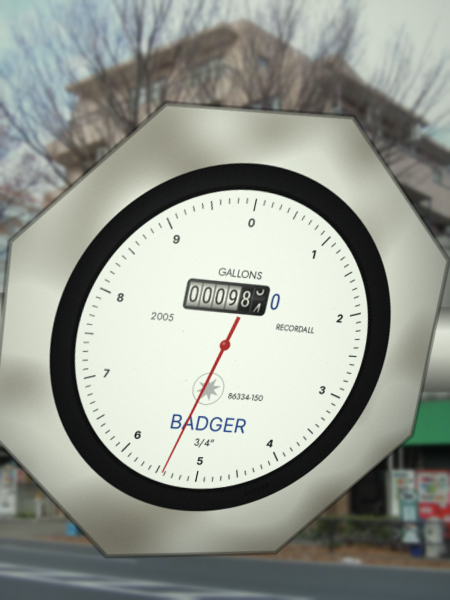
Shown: 9835.4 gal
